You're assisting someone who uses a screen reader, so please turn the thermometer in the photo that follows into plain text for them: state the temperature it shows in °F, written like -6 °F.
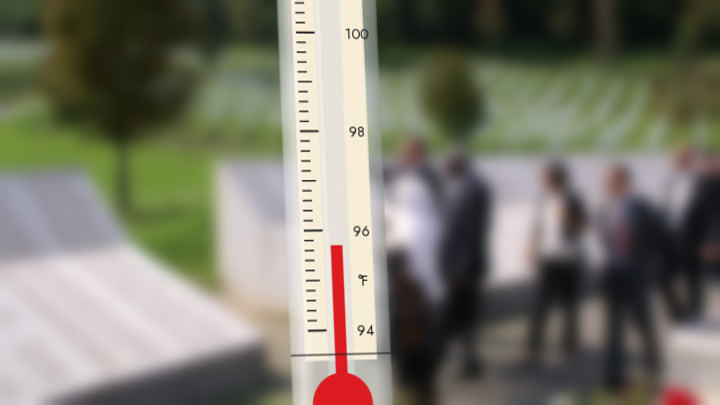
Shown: 95.7 °F
